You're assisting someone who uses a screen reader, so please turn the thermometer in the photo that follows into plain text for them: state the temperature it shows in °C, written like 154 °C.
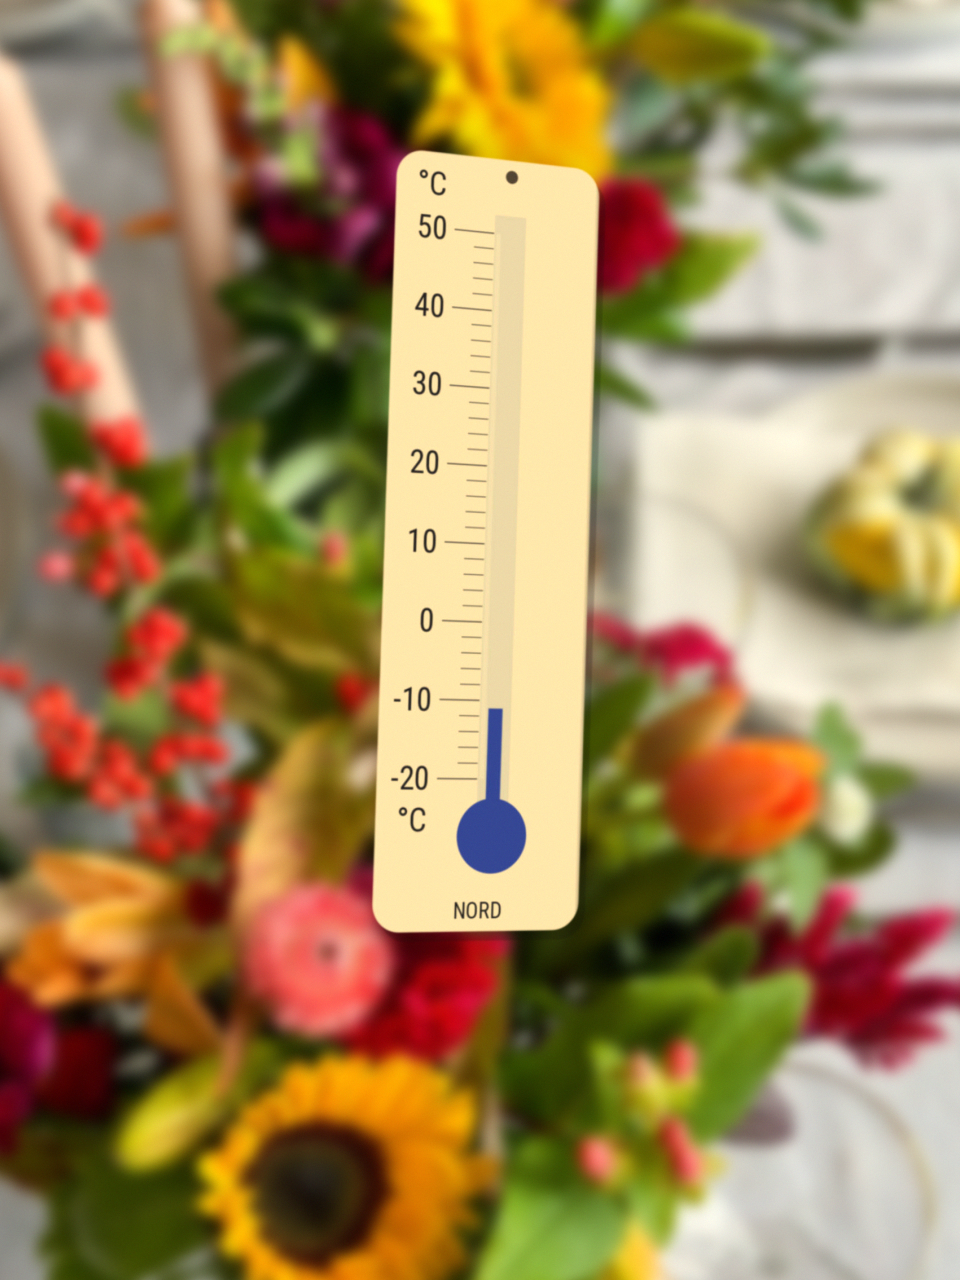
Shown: -11 °C
